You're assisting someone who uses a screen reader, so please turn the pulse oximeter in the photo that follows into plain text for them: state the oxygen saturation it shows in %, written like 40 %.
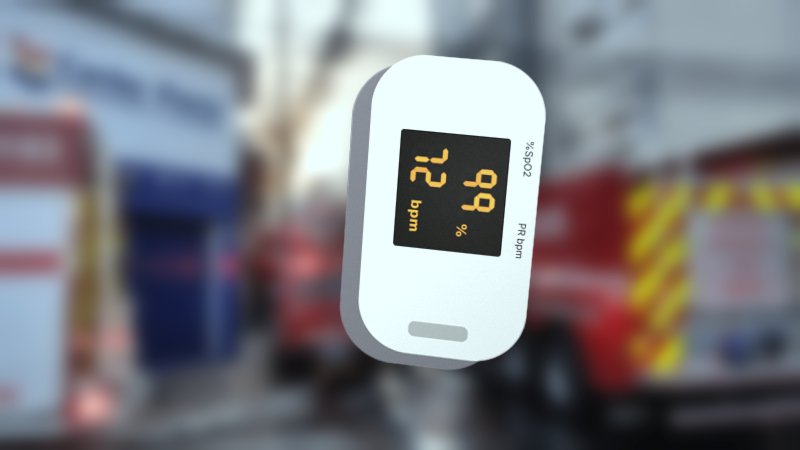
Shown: 99 %
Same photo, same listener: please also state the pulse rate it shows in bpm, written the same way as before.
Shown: 72 bpm
